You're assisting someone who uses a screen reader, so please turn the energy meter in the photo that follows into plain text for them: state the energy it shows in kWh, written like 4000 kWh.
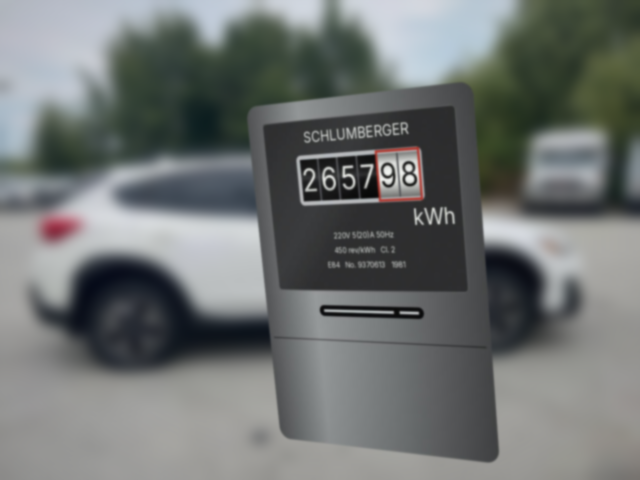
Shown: 2657.98 kWh
